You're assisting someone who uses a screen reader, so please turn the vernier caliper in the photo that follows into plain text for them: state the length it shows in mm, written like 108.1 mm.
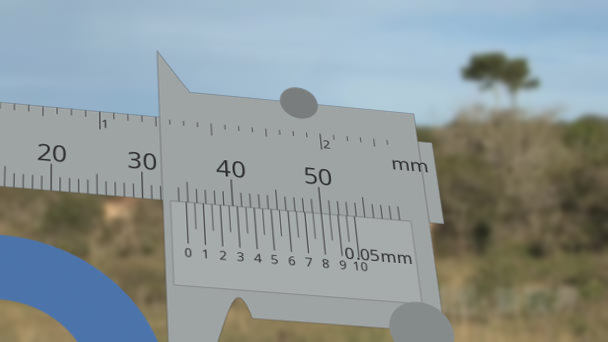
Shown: 34.8 mm
